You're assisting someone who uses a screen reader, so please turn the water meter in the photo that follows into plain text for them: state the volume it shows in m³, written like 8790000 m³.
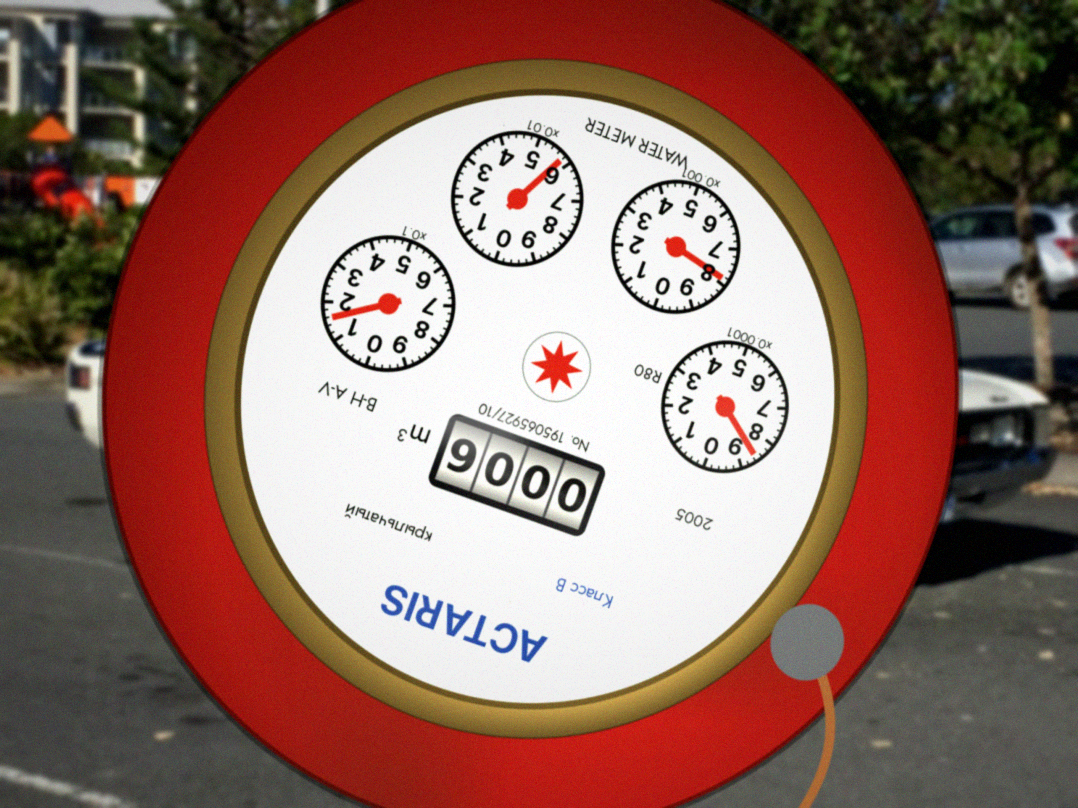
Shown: 6.1578 m³
